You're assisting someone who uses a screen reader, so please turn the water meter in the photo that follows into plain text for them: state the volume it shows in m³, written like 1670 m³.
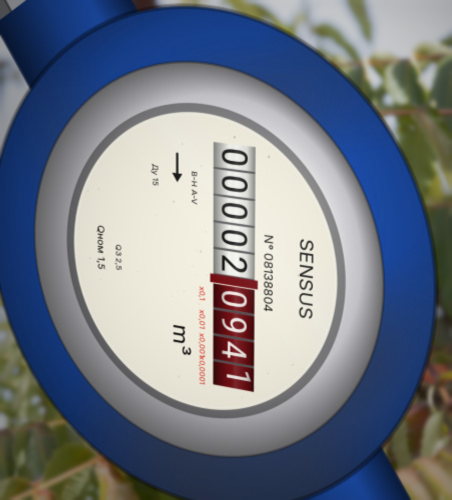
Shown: 2.0941 m³
